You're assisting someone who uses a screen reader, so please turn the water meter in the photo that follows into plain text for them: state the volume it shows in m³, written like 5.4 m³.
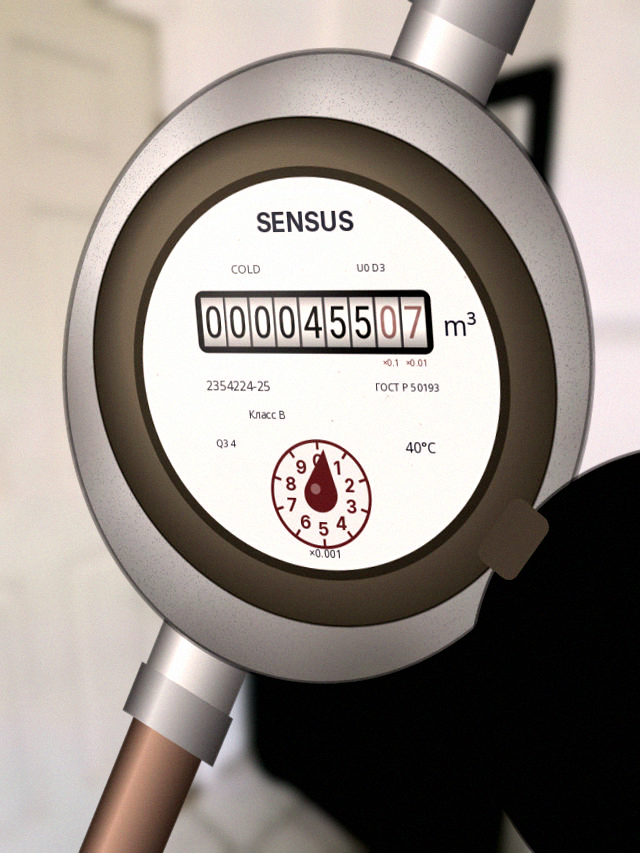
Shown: 455.070 m³
